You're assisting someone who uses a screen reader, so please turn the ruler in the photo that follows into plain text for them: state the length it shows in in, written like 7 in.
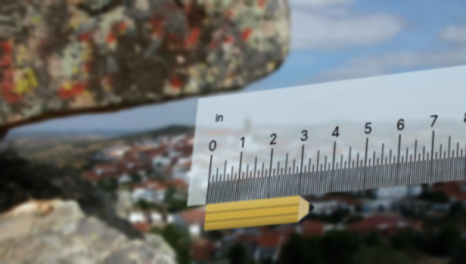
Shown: 3.5 in
